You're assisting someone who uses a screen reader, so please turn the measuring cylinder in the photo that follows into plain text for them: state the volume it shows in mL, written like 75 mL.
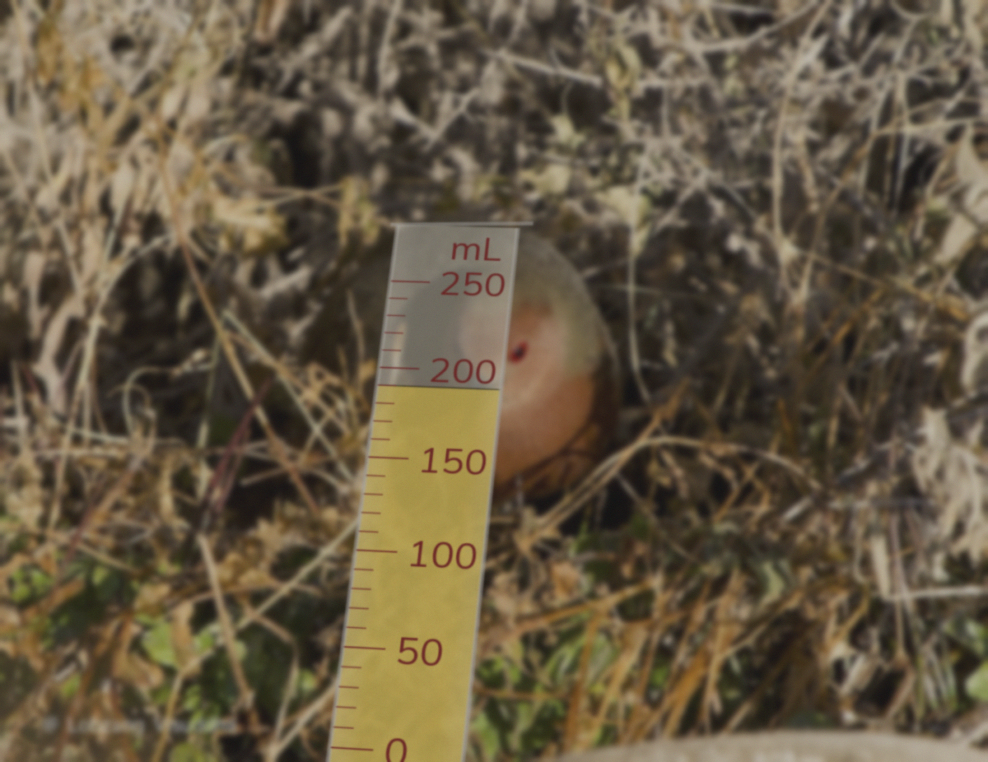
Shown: 190 mL
